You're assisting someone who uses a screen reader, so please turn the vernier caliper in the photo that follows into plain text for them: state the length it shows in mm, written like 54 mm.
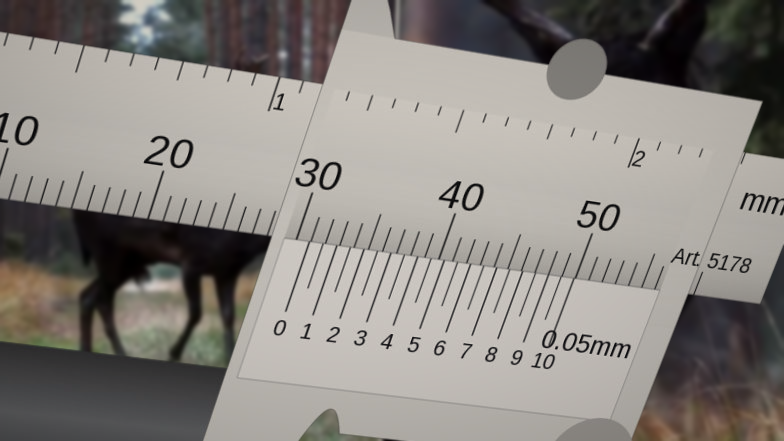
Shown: 30.9 mm
